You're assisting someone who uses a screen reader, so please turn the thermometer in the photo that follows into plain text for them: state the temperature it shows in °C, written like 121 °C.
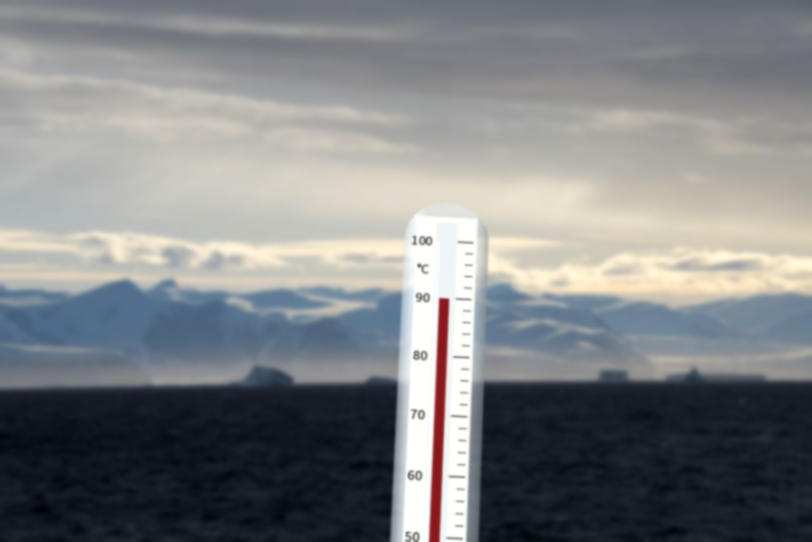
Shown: 90 °C
